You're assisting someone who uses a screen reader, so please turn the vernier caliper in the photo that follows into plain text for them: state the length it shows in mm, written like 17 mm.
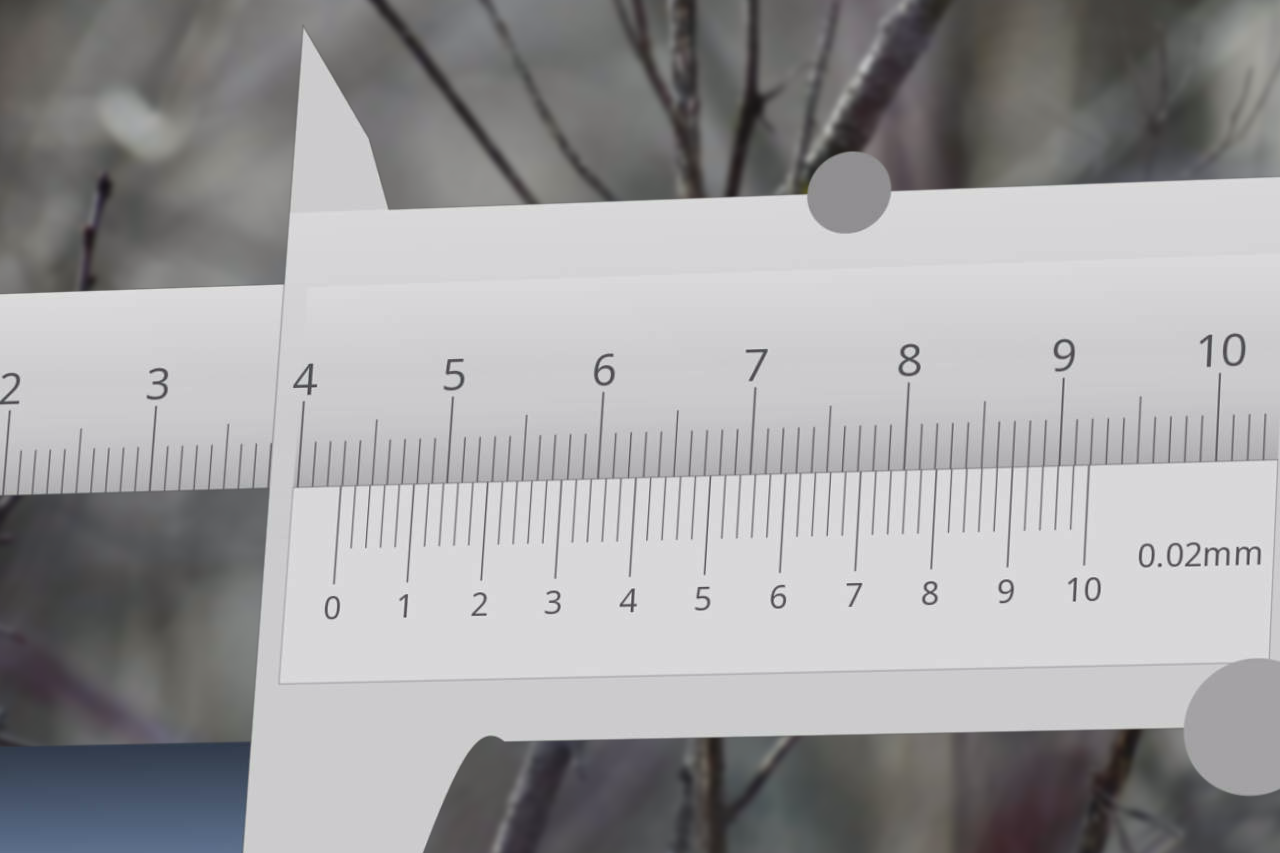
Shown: 42.9 mm
